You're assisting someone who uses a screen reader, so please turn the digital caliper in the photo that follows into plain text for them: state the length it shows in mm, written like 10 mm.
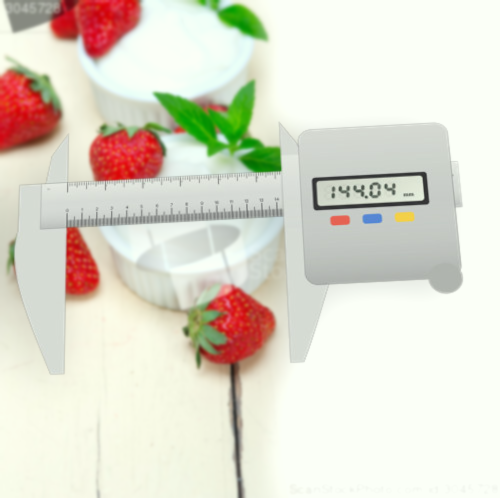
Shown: 144.04 mm
